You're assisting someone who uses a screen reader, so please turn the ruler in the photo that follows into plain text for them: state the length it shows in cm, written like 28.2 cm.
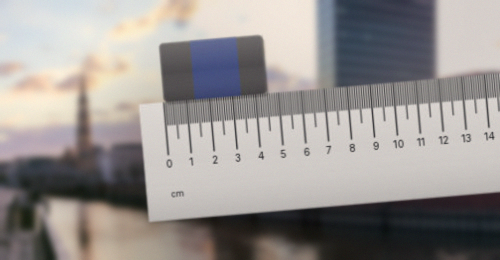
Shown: 4.5 cm
